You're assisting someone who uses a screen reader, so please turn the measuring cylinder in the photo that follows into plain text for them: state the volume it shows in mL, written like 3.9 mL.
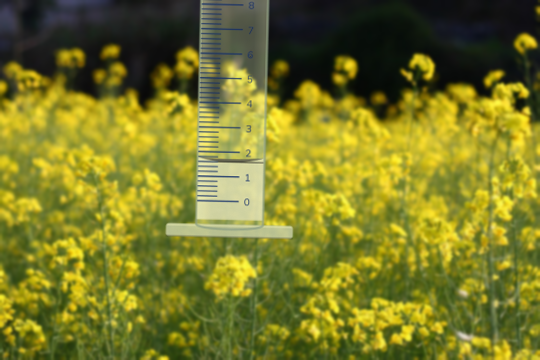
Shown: 1.6 mL
